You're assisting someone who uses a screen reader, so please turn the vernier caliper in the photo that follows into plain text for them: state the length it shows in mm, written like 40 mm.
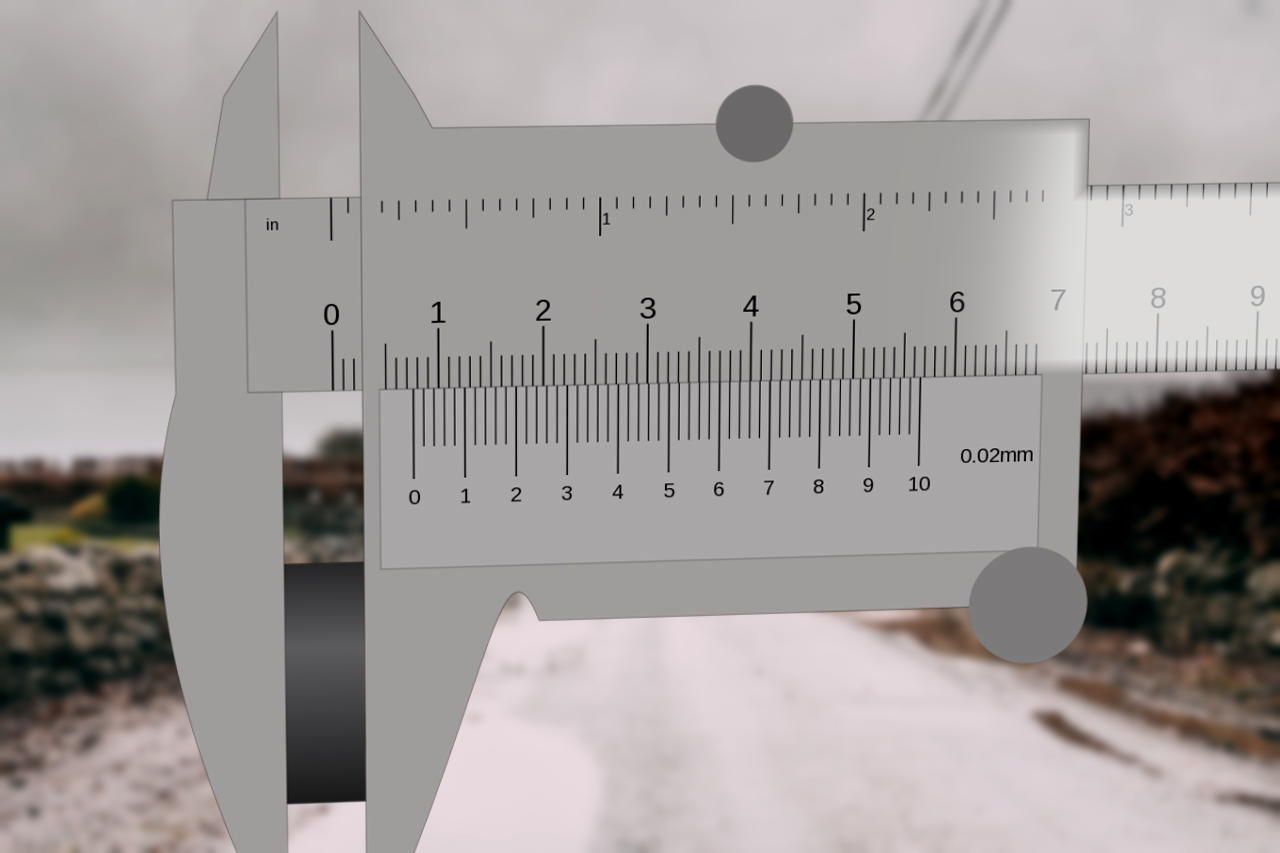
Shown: 7.6 mm
